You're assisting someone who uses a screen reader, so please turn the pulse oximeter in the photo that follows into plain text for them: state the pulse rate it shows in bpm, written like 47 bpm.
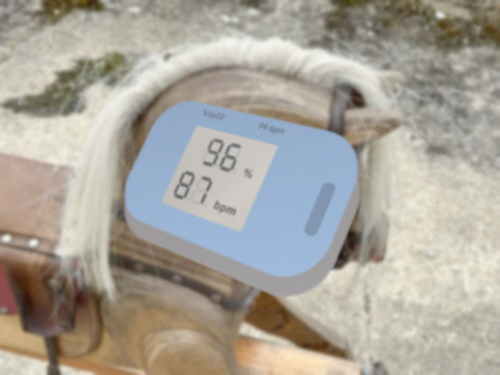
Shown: 87 bpm
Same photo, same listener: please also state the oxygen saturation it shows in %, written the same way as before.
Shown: 96 %
